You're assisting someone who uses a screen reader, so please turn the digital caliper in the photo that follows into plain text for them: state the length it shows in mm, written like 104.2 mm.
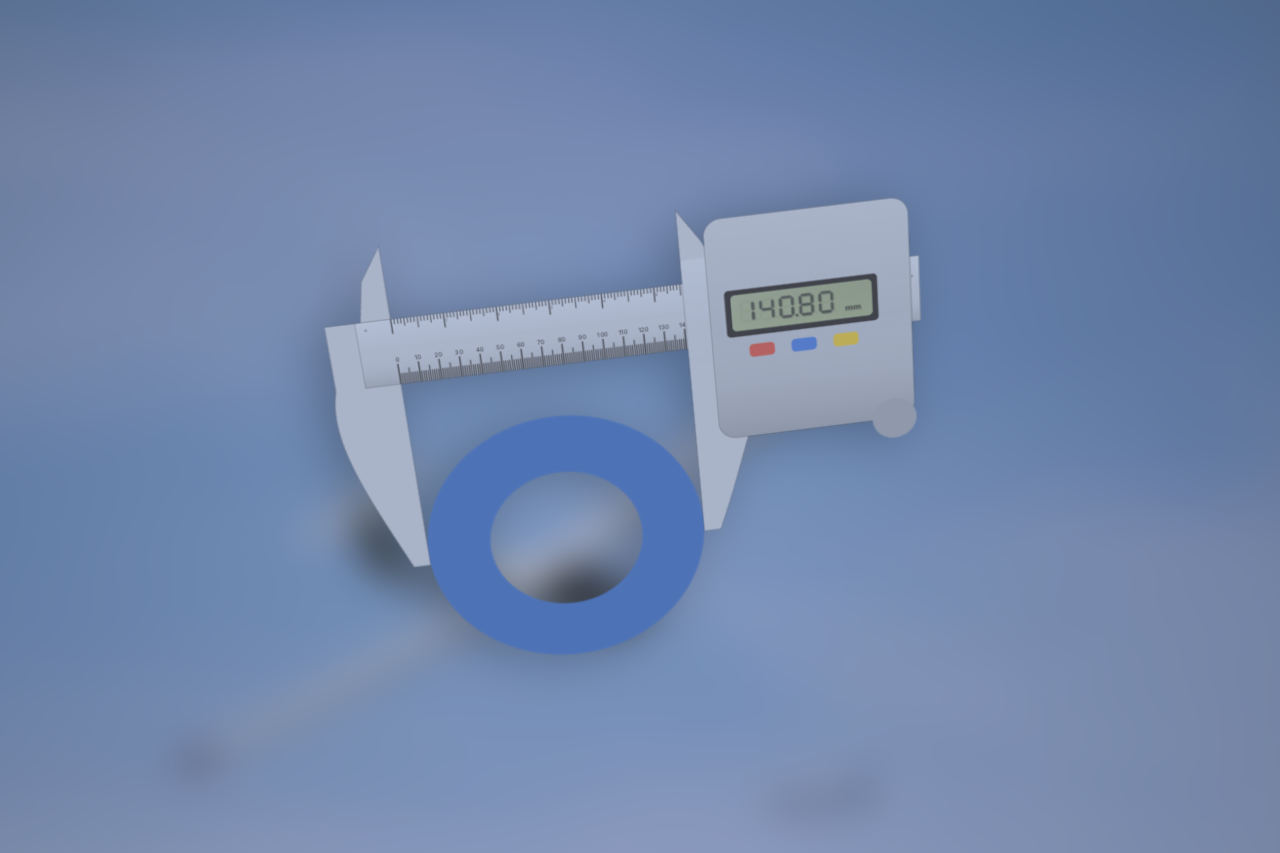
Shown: 140.80 mm
